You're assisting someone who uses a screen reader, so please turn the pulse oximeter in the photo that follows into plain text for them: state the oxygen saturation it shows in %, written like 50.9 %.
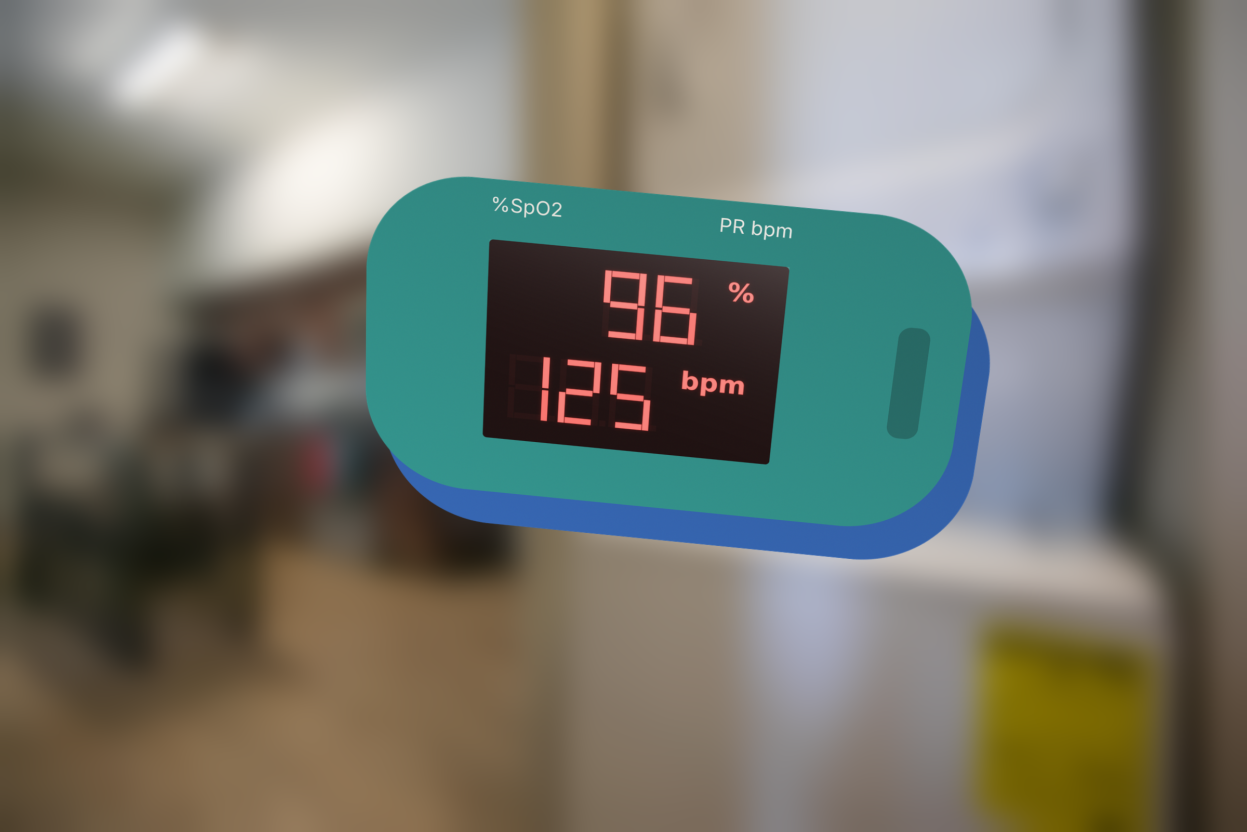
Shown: 96 %
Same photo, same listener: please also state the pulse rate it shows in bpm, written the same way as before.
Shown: 125 bpm
